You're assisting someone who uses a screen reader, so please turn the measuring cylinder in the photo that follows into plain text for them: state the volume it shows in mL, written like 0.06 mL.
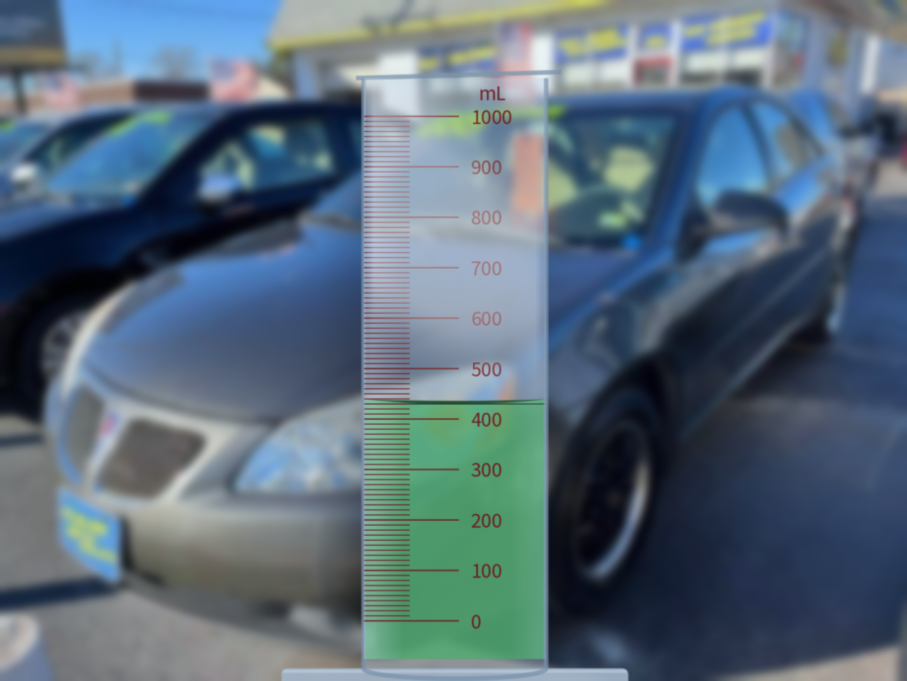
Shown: 430 mL
